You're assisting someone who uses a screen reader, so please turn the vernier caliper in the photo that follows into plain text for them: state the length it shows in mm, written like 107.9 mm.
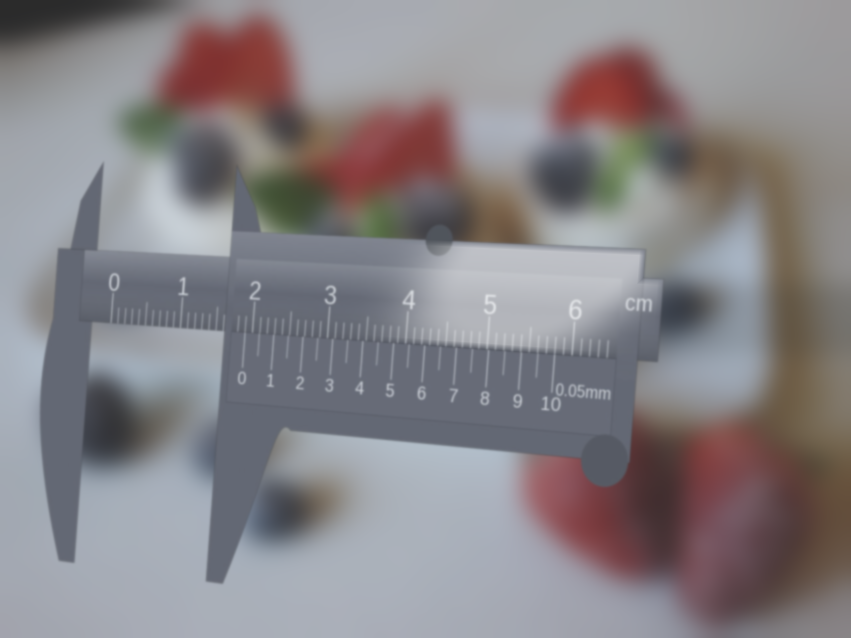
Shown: 19.0 mm
